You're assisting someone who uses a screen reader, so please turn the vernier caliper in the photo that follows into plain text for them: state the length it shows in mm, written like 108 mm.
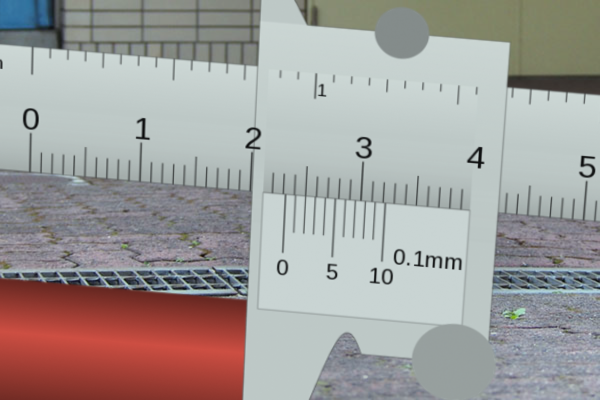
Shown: 23.2 mm
